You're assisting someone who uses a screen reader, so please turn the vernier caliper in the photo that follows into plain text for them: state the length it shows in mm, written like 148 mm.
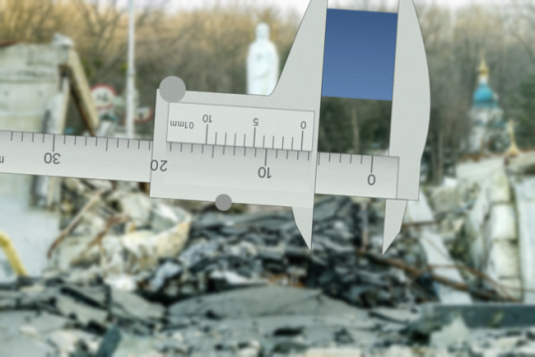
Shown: 6.7 mm
